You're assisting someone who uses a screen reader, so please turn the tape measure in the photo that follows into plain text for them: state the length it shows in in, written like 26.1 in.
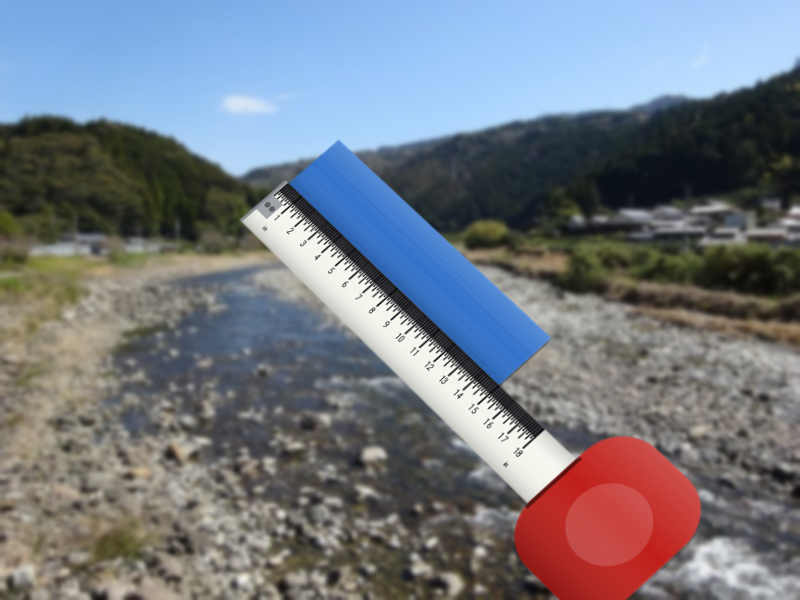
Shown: 15 in
